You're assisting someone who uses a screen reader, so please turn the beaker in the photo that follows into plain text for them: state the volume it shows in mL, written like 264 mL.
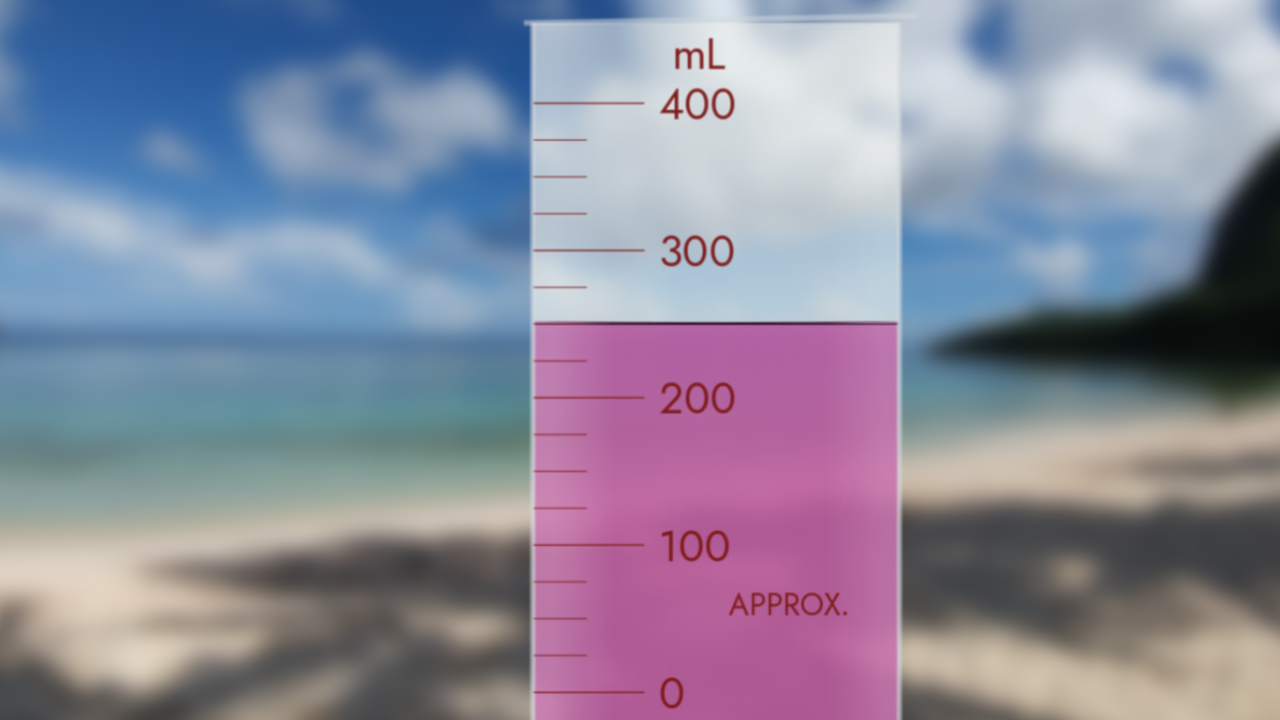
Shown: 250 mL
